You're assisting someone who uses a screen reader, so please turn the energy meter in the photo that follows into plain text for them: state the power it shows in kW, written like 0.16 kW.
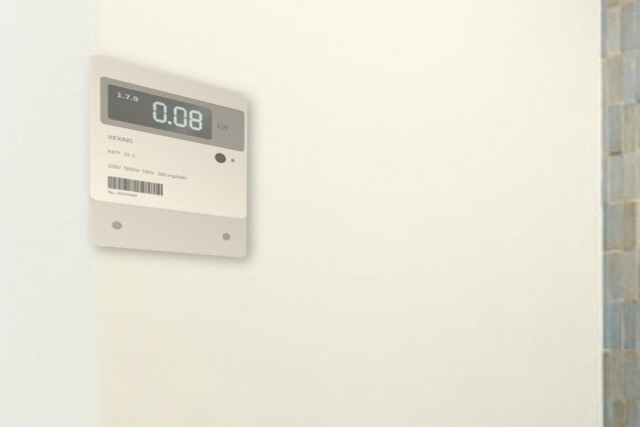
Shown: 0.08 kW
